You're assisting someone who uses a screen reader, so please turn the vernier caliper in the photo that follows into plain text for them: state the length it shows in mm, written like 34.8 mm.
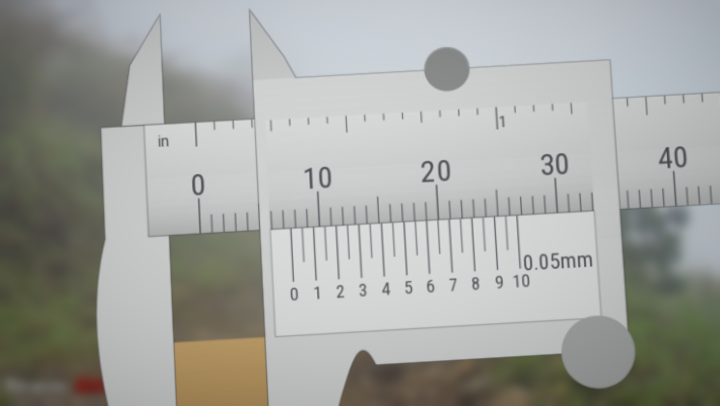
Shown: 7.6 mm
